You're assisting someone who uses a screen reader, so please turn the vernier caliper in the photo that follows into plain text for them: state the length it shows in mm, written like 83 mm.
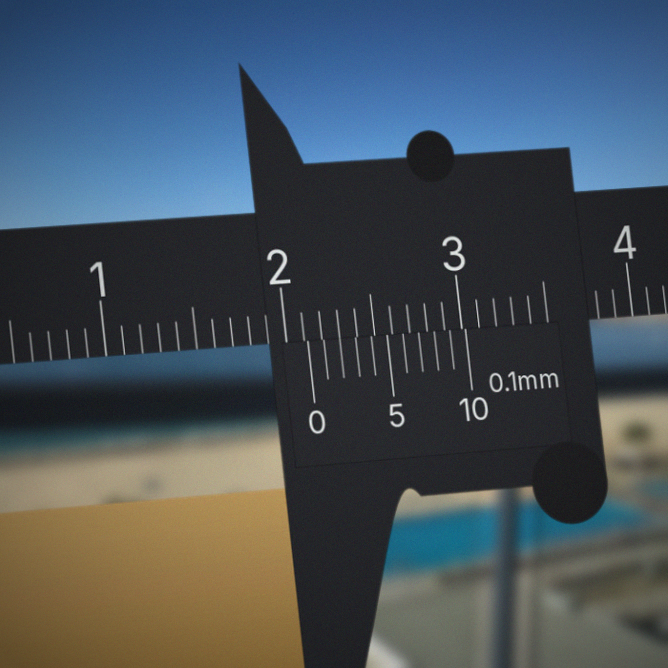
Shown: 21.2 mm
